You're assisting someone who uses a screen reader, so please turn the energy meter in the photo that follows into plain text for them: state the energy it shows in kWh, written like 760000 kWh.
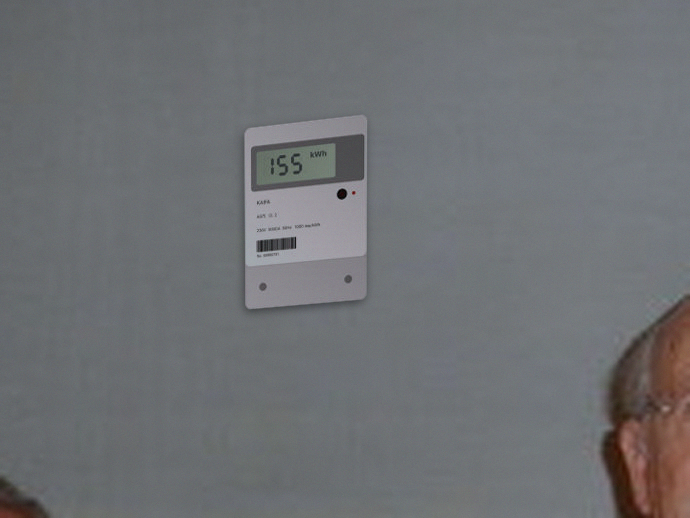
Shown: 155 kWh
